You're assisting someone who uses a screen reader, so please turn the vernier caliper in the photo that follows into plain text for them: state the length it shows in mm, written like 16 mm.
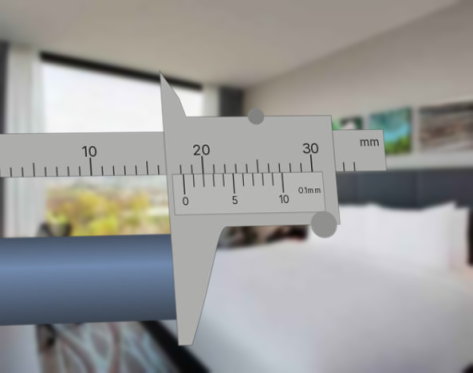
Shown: 18.2 mm
